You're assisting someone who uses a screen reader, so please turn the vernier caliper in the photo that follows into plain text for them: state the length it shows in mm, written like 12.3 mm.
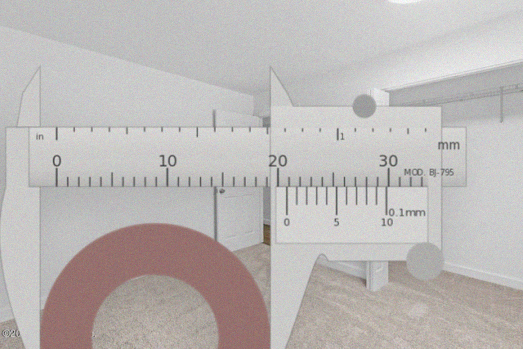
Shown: 20.8 mm
